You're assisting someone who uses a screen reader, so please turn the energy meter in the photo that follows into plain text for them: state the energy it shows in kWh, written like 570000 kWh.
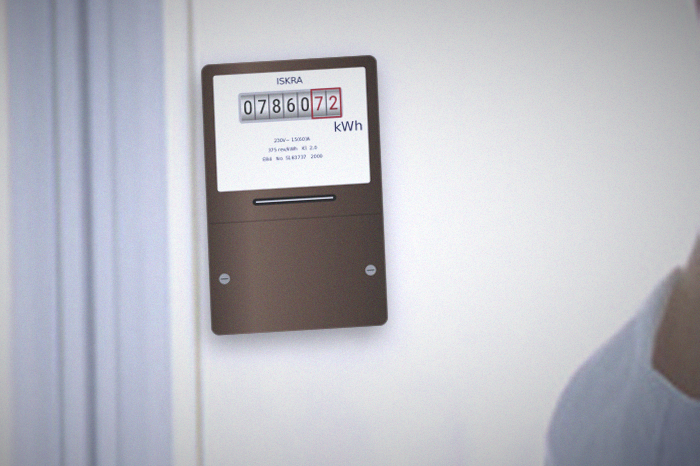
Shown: 7860.72 kWh
